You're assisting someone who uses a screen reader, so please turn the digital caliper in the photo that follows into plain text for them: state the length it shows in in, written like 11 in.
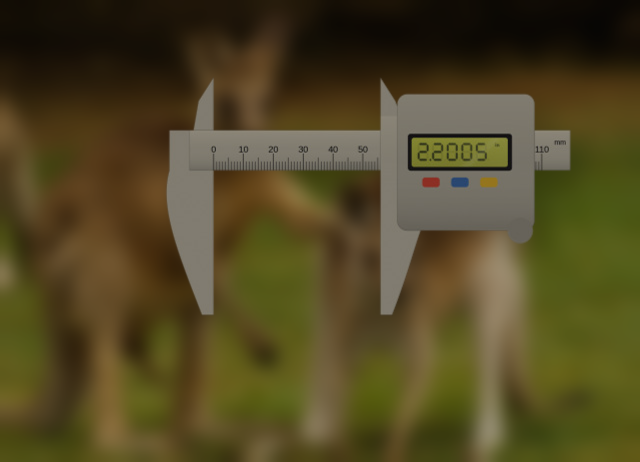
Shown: 2.2005 in
